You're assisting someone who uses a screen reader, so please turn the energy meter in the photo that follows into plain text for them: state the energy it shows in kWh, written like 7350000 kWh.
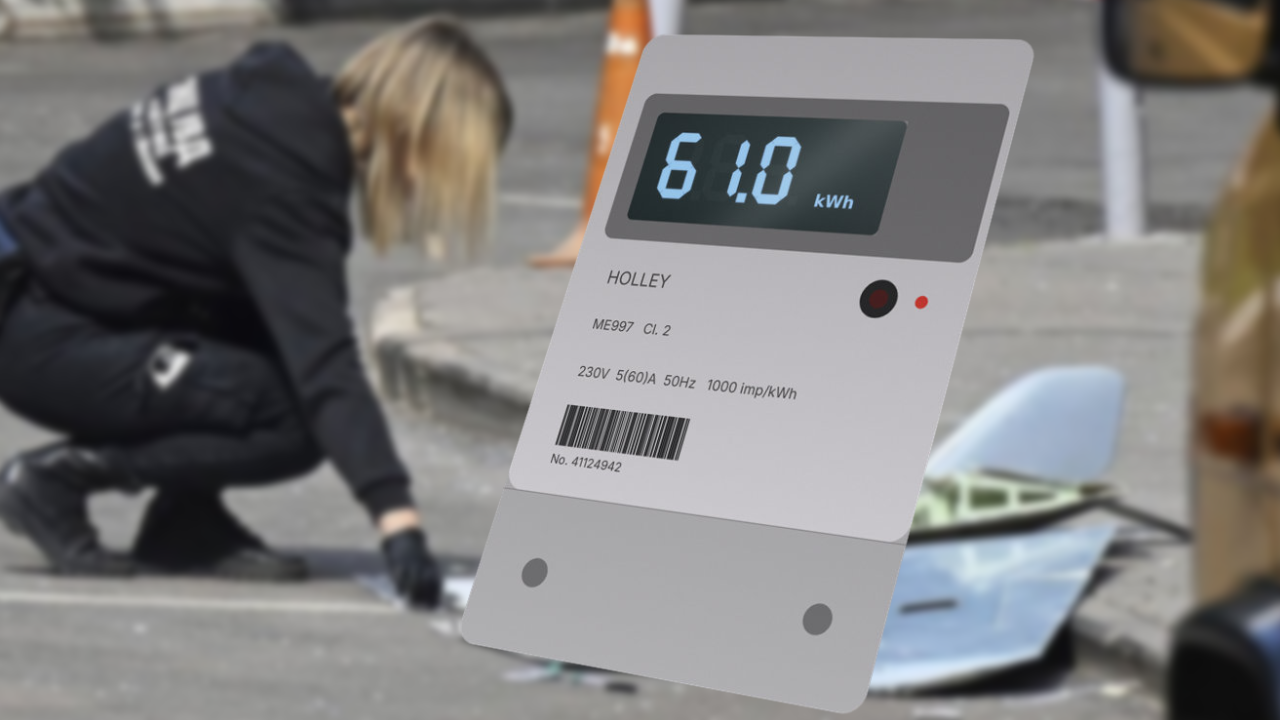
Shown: 61.0 kWh
